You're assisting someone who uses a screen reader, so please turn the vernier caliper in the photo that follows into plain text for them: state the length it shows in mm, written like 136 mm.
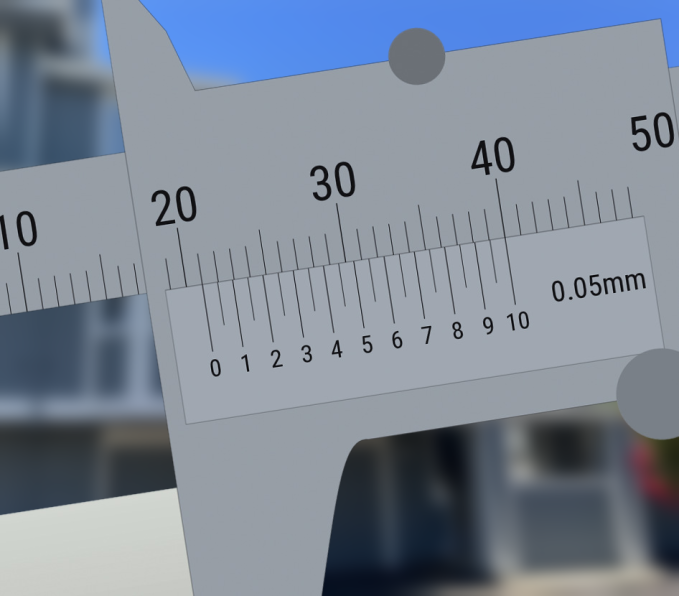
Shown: 21.0 mm
